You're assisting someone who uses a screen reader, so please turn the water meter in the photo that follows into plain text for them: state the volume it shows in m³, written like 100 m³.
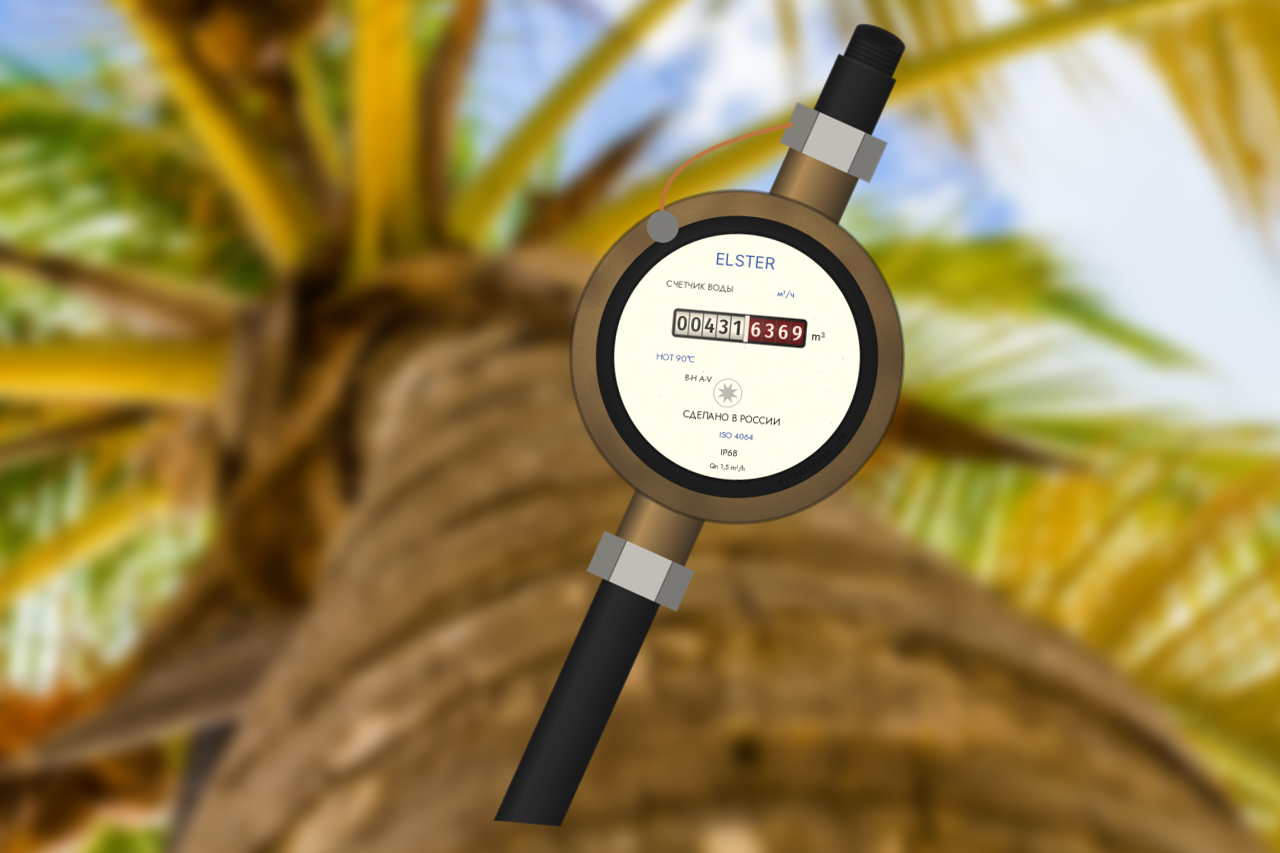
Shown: 431.6369 m³
